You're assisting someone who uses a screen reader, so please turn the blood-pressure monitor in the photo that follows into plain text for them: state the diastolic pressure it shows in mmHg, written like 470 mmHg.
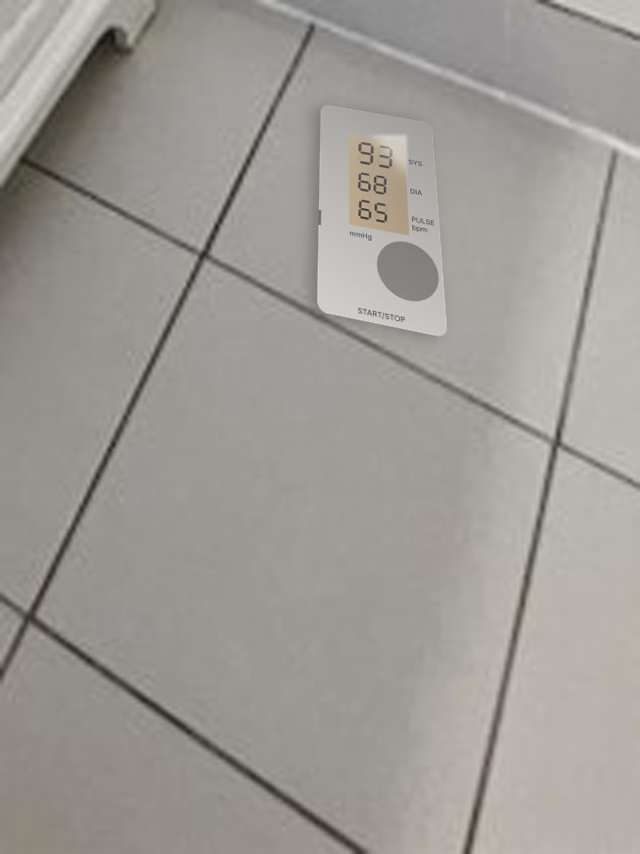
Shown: 68 mmHg
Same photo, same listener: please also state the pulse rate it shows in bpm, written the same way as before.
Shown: 65 bpm
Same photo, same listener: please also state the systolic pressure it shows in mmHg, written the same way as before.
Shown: 93 mmHg
